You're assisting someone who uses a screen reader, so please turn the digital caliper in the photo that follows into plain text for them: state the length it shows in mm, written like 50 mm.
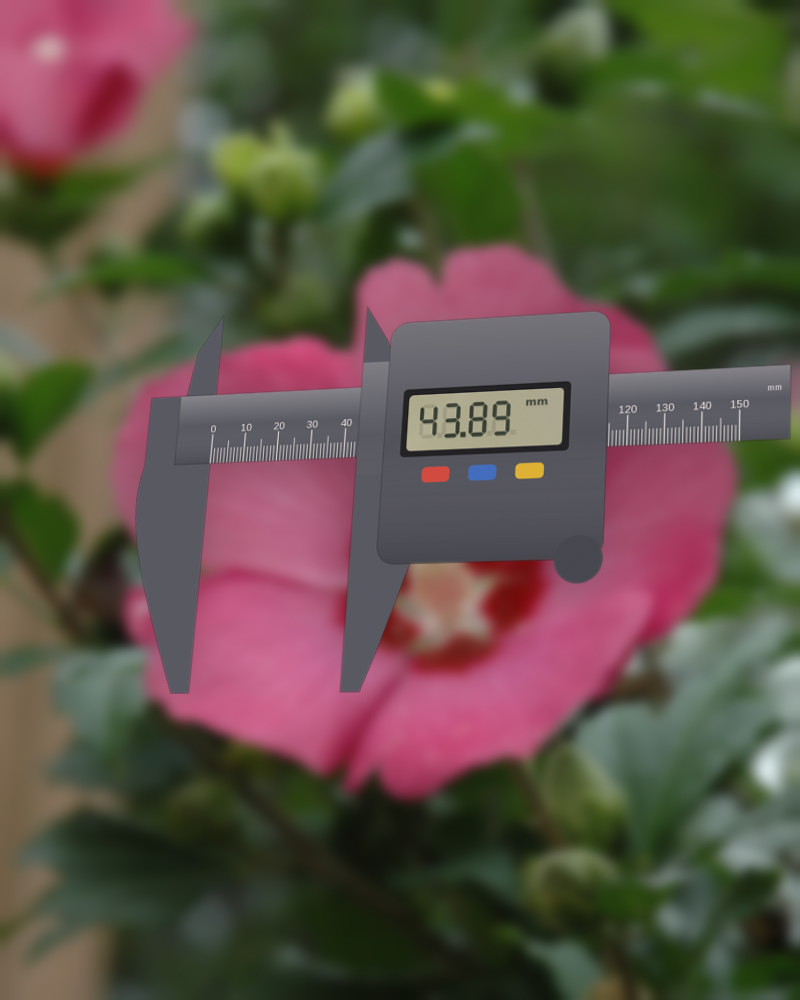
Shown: 43.89 mm
